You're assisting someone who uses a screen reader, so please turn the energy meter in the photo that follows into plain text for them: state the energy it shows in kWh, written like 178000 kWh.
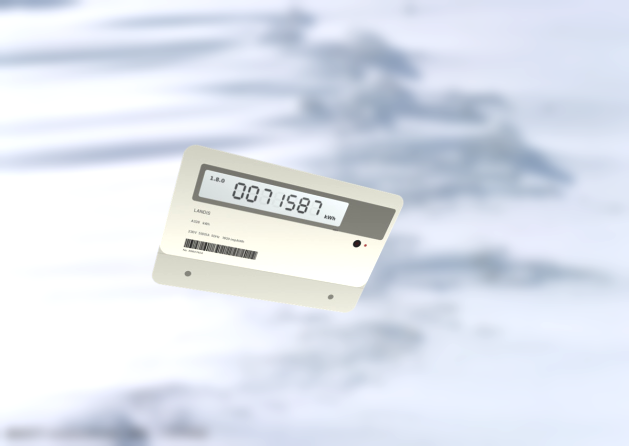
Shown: 71587 kWh
